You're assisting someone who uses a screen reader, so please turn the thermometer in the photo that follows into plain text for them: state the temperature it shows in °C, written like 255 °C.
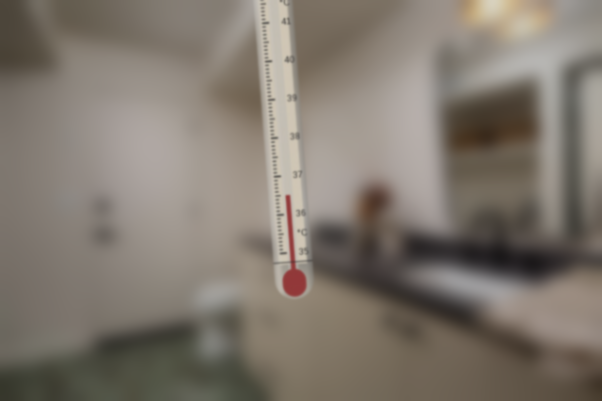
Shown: 36.5 °C
